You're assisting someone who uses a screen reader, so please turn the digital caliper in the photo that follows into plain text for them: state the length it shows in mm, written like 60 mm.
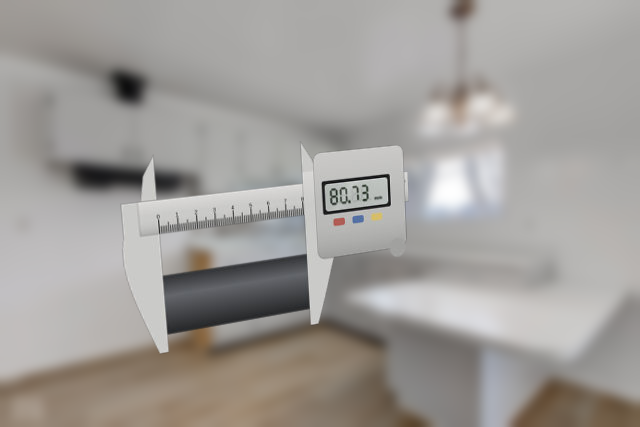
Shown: 80.73 mm
